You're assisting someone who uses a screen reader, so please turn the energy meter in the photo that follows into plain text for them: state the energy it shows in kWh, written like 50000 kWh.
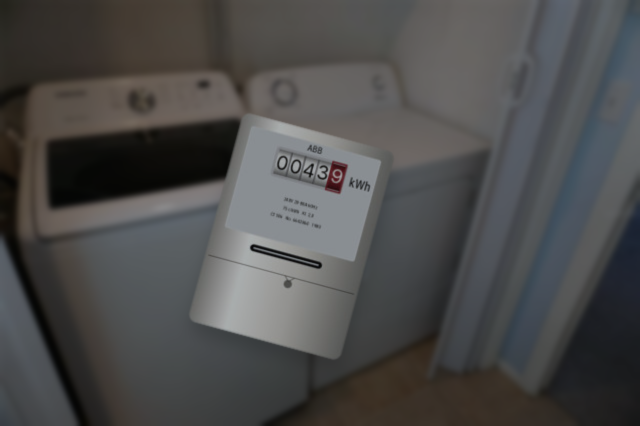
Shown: 43.9 kWh
